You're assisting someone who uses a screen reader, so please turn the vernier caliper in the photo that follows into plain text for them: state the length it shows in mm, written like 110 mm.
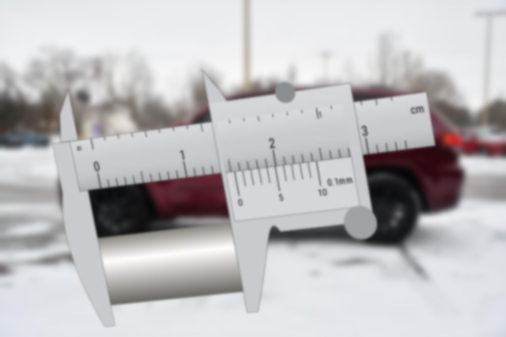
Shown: 15.4 mm
